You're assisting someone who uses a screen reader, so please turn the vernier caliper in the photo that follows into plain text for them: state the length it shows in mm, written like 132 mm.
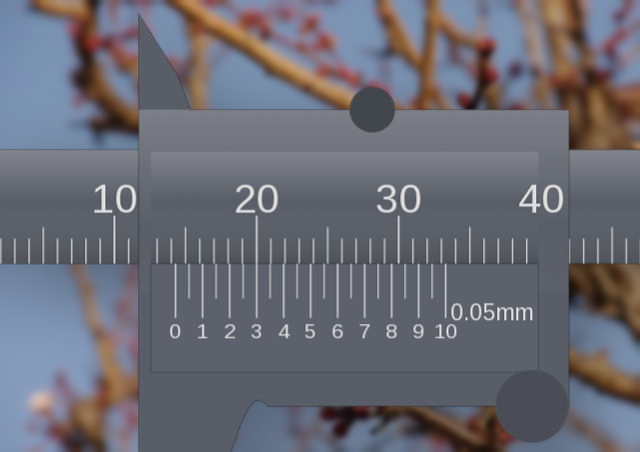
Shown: 14.3 mm
